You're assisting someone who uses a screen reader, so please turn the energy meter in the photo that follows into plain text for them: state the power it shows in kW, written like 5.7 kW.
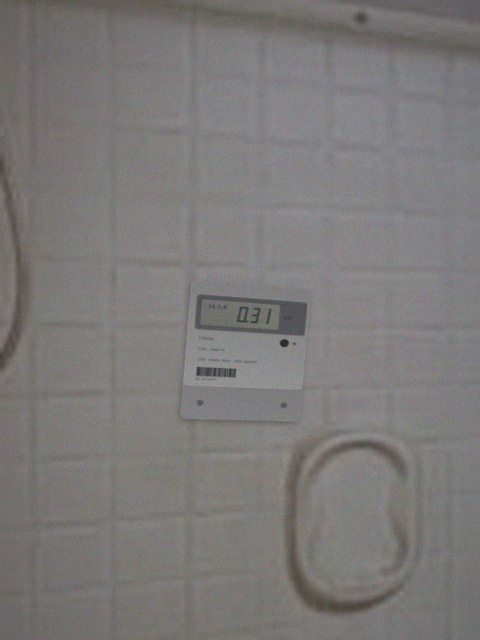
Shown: 0.31 kW
